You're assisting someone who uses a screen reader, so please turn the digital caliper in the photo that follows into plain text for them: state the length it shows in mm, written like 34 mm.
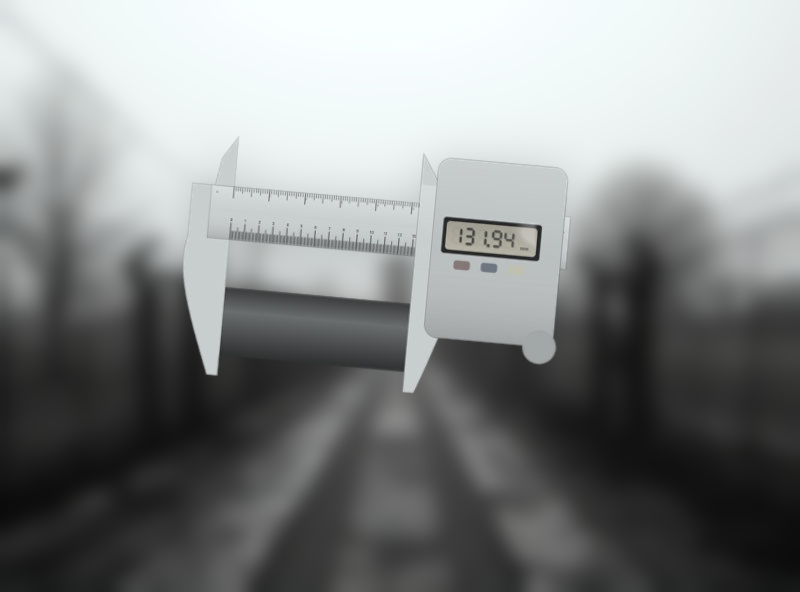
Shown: 131.94 mm
